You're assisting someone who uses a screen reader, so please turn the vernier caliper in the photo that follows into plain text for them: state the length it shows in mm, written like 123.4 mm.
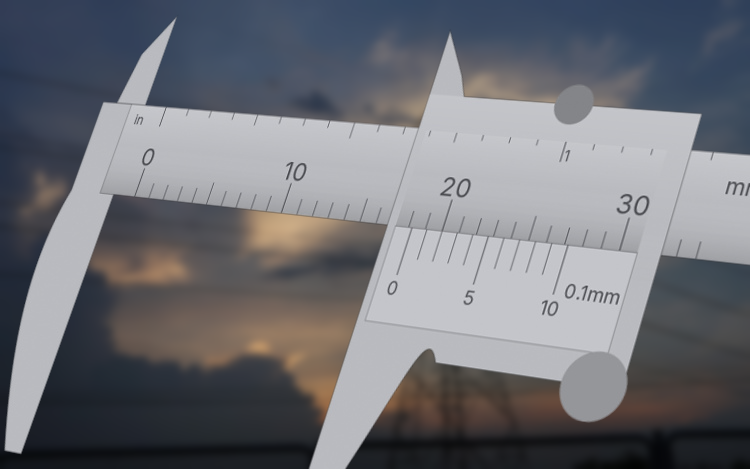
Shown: 18.2 mm
